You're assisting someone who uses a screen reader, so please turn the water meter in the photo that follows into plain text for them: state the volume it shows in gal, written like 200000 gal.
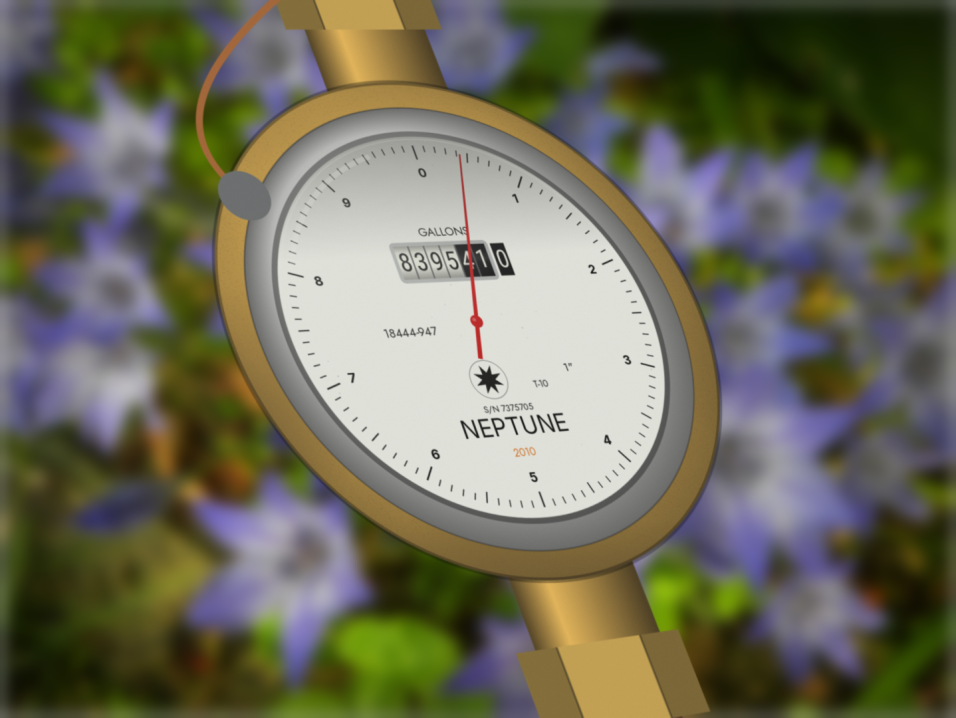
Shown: 8395410.4 gal
